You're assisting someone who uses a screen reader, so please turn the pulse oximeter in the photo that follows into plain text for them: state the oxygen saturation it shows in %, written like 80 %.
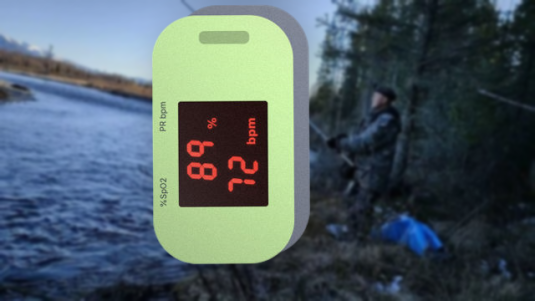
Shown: 89 %
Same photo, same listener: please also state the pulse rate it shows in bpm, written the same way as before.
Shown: 72 bpm
